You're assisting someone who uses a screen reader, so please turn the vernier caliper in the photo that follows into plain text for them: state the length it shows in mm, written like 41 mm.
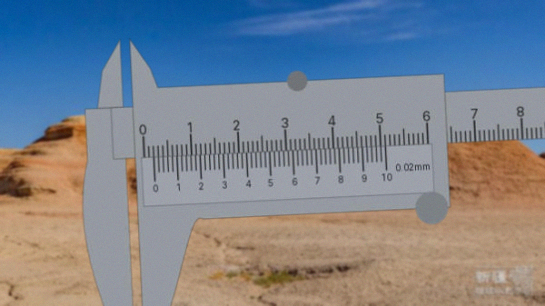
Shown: 2.0 mm
